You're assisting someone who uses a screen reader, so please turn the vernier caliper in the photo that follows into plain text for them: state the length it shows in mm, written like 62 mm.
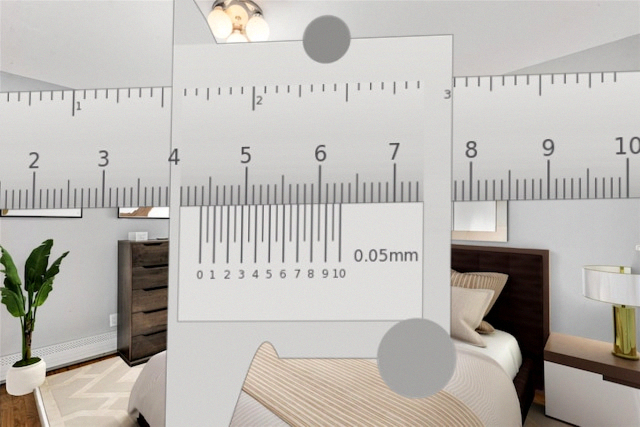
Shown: 43.8 mm
